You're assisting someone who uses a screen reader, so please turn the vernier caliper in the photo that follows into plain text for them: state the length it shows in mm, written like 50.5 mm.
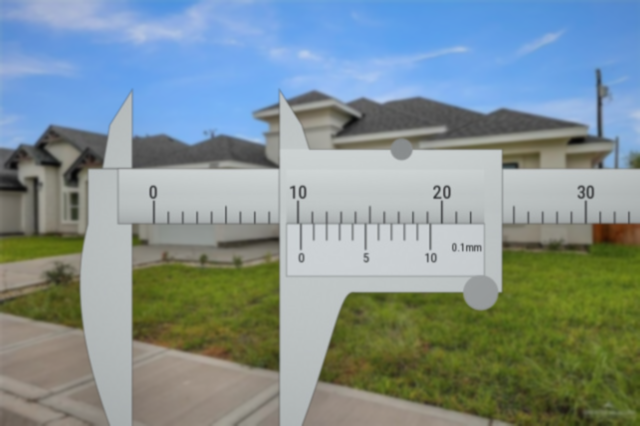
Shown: 10.2 mm
